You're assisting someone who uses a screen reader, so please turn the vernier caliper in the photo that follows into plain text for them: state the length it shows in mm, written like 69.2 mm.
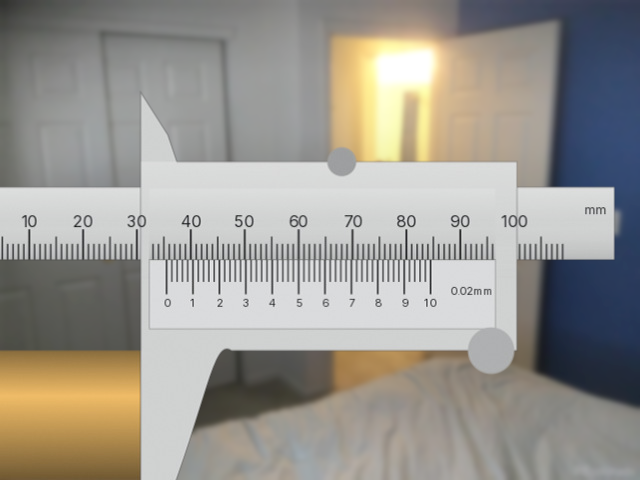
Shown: 35.5 mm
